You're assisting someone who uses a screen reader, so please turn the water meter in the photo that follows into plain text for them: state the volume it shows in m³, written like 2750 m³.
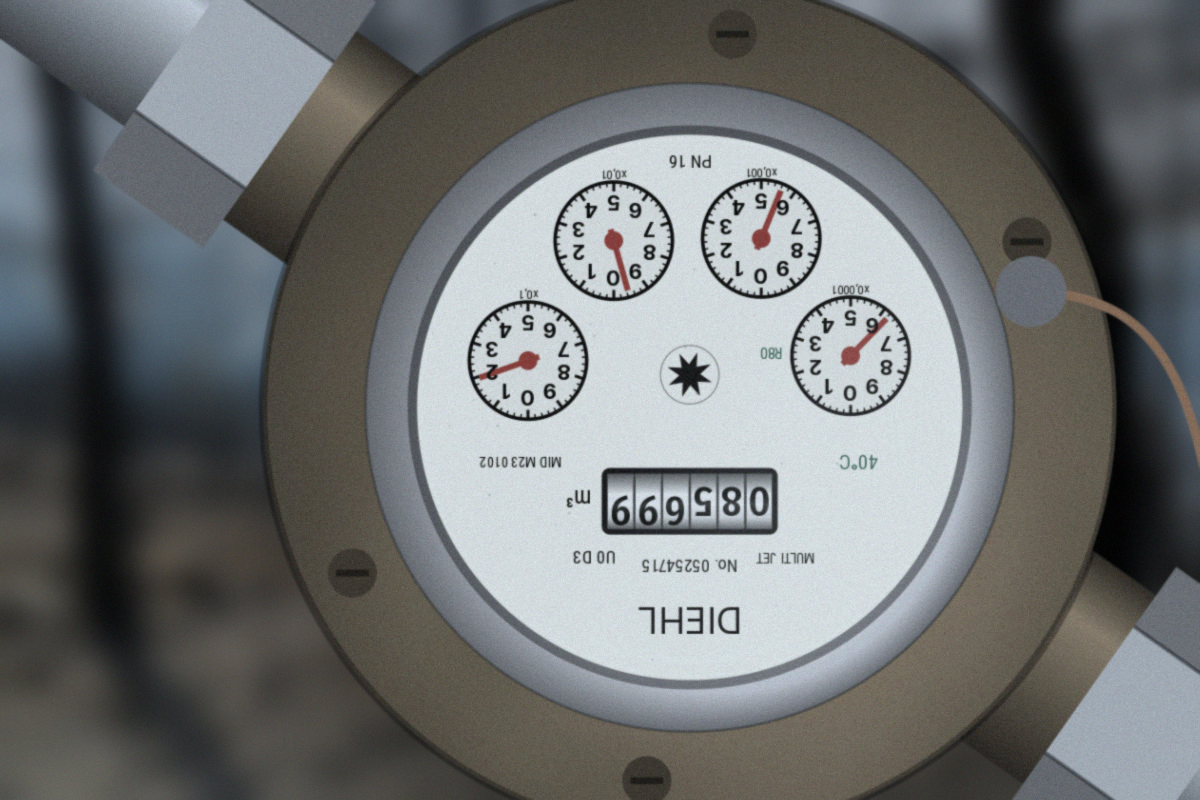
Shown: 85699.1956 m³
